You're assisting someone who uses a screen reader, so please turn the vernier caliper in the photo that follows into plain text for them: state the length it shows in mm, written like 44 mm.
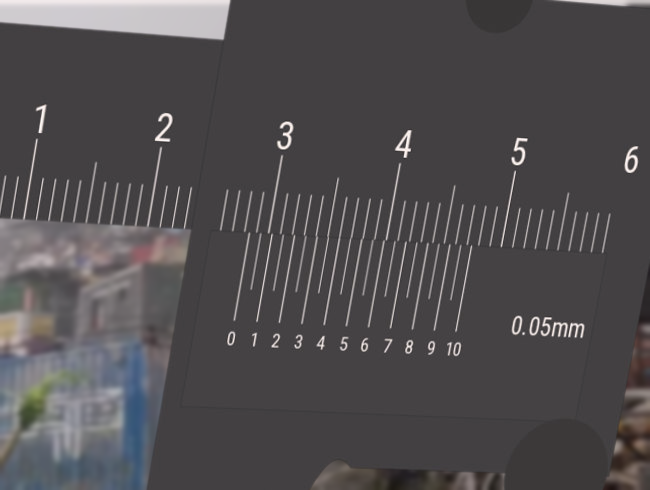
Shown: 28.4 mm
